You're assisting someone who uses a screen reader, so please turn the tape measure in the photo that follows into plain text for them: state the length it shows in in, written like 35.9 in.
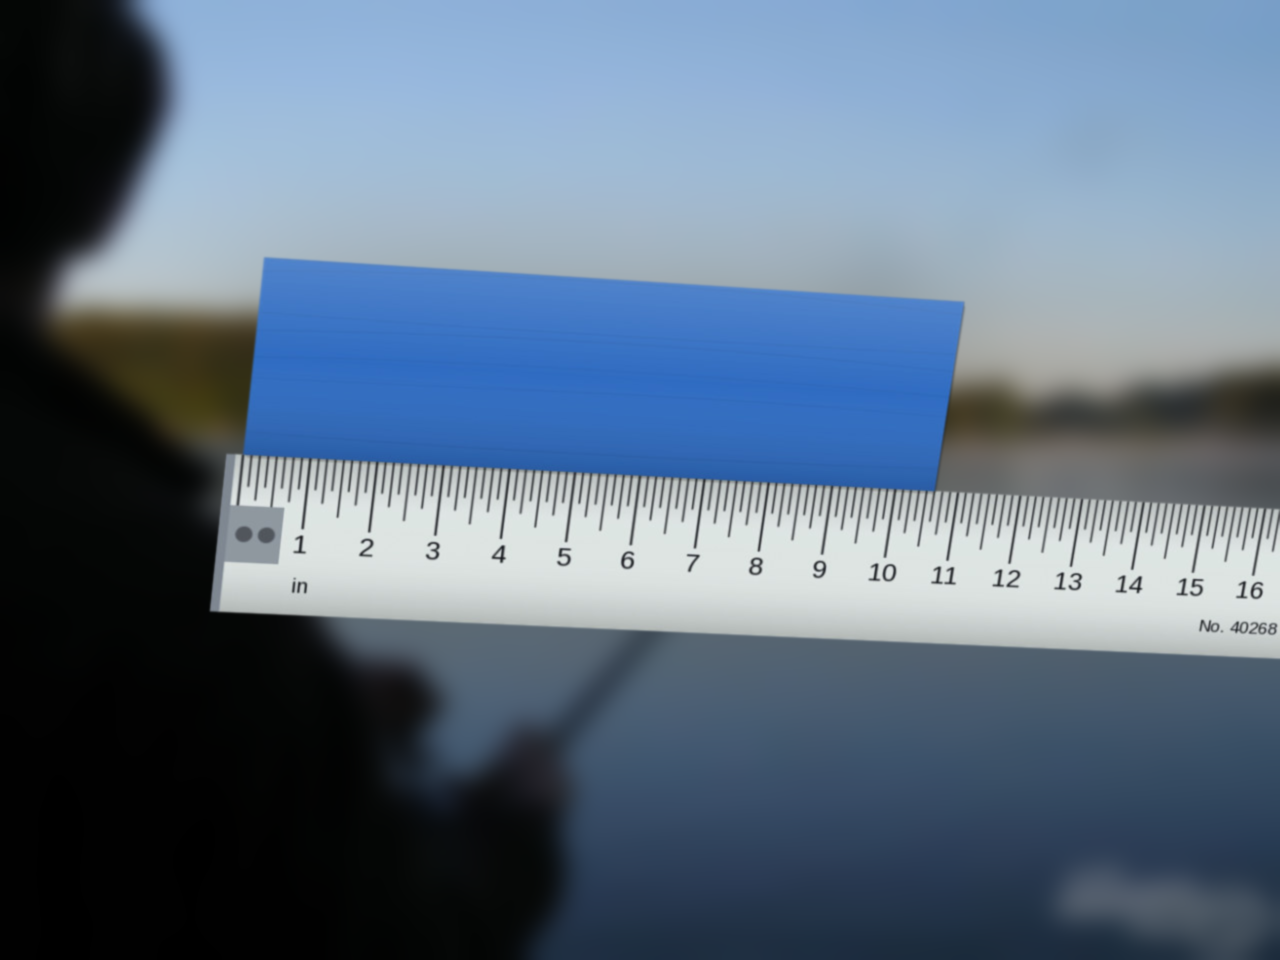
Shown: 10.625 in
